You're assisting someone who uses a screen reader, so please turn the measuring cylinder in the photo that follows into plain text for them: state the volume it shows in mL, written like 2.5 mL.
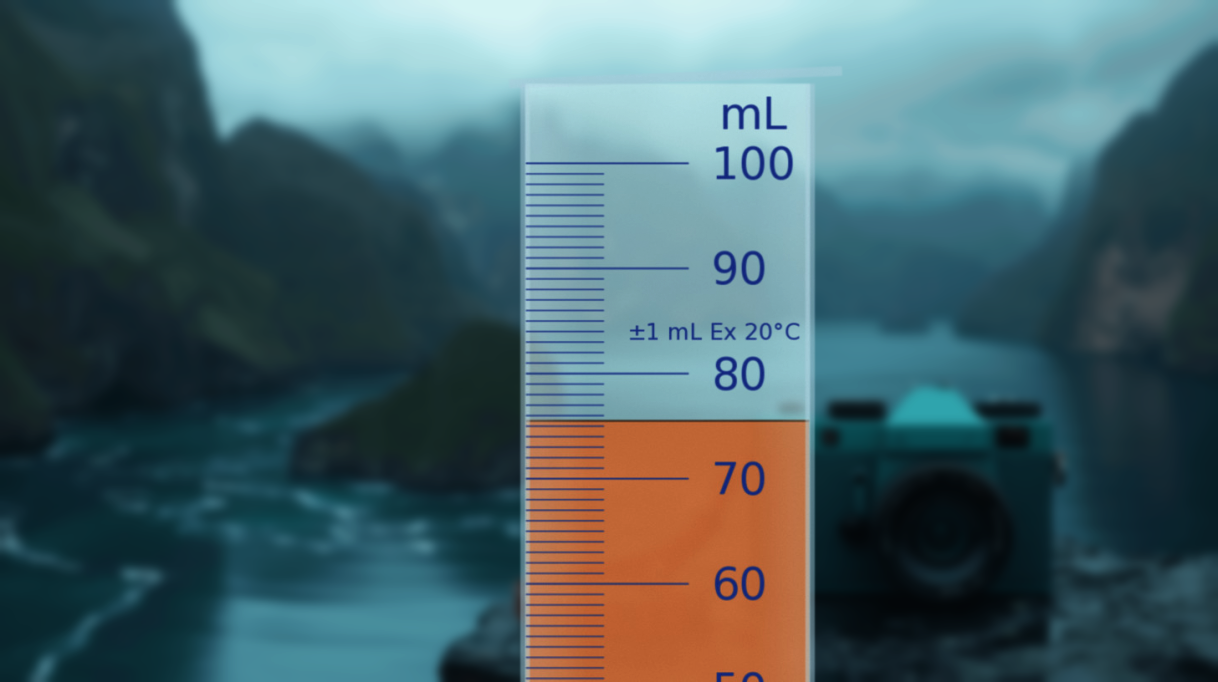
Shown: 75.5 mL
